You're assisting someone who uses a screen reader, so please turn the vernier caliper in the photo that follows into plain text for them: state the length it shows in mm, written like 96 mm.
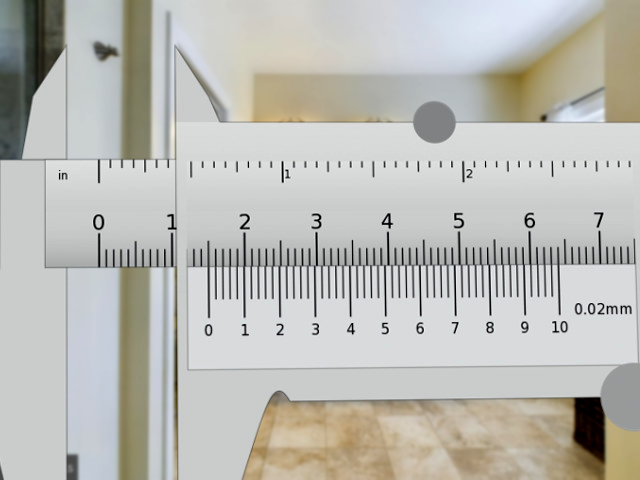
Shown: 15.0 mm
